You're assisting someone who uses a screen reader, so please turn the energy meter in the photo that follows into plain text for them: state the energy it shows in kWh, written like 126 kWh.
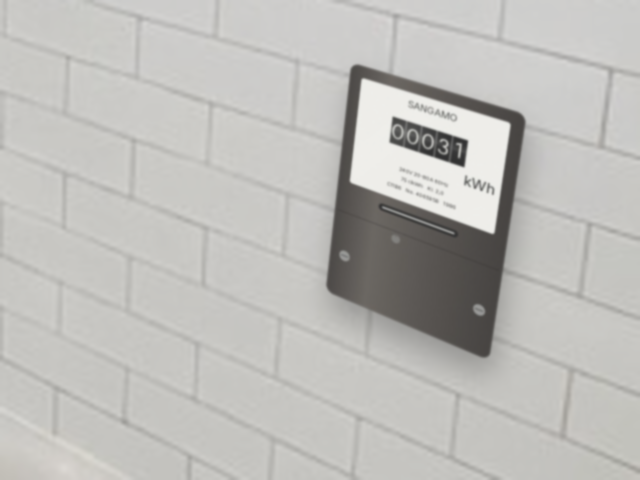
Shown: 31 kWh
